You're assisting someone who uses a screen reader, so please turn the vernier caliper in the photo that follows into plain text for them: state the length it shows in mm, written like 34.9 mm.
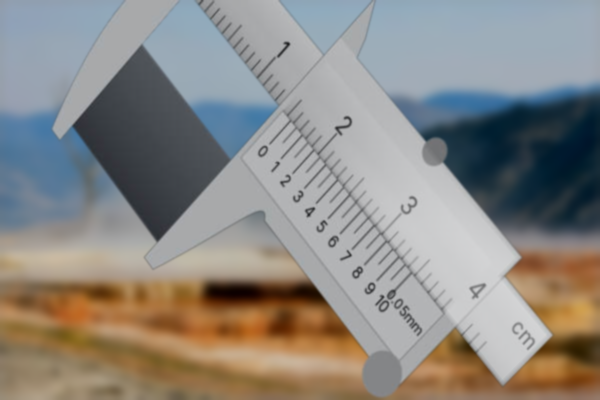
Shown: 15.6 mm
